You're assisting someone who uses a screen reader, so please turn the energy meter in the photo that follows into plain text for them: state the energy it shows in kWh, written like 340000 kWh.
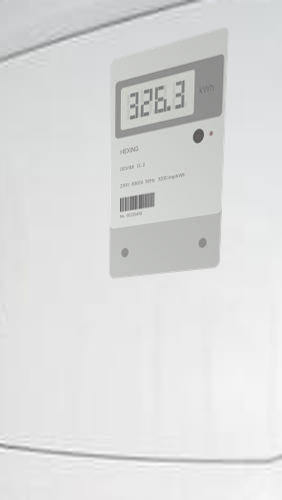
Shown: 326.3 kWh
